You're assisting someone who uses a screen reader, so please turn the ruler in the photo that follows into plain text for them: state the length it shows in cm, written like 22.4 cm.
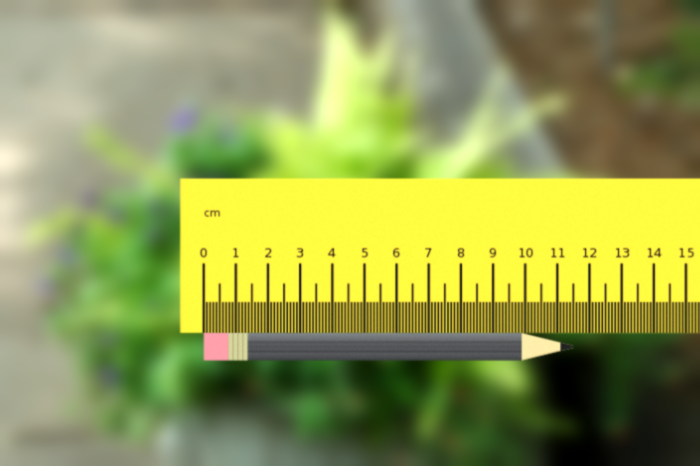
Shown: 11.5 cm
